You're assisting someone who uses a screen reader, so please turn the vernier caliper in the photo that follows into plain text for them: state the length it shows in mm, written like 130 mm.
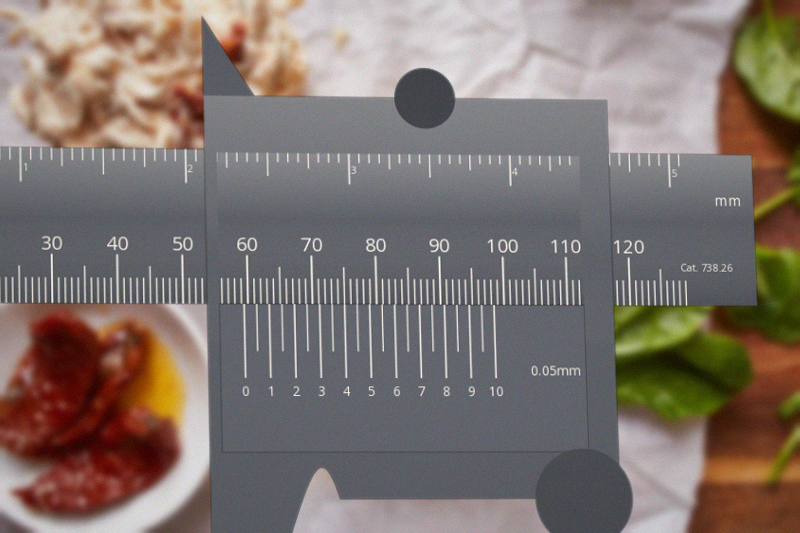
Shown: 59.4 mm
